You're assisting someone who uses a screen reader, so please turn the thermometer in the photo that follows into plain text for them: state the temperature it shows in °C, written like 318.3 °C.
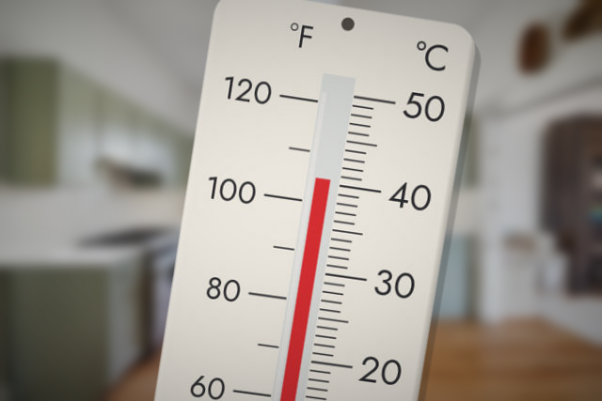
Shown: 40.5 °C
